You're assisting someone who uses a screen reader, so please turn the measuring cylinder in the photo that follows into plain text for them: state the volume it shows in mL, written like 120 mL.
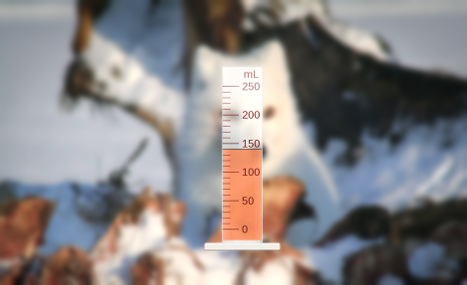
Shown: 140 mL
